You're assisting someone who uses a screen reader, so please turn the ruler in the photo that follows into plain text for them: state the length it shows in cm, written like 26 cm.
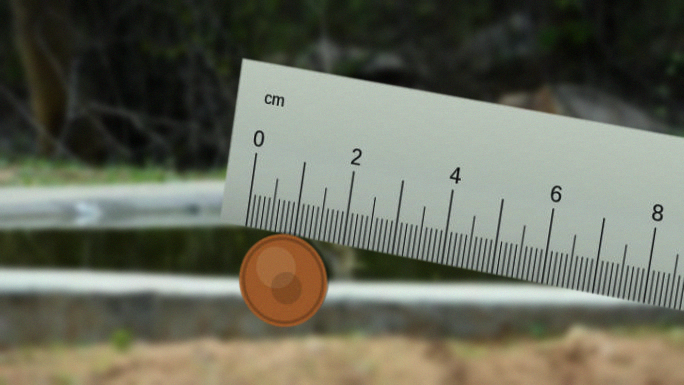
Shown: 1.8 cm
